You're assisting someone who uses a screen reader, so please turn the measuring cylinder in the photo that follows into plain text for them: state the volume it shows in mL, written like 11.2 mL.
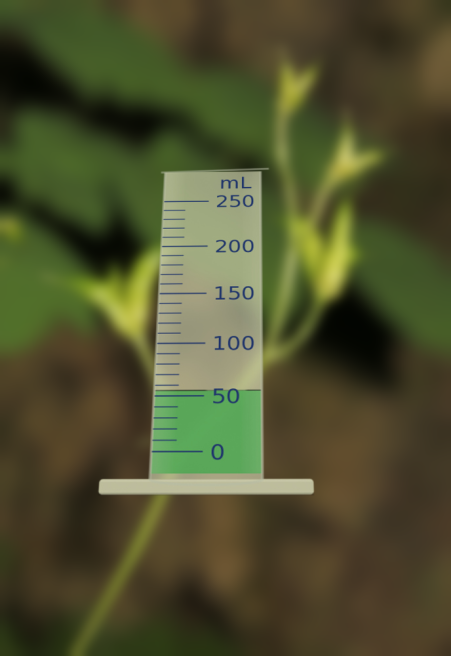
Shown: 55 mL
